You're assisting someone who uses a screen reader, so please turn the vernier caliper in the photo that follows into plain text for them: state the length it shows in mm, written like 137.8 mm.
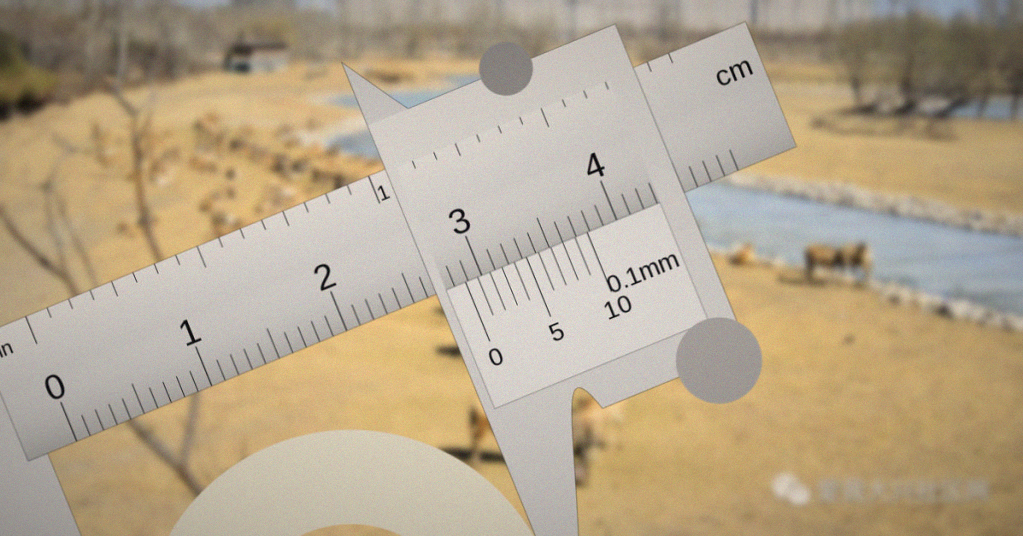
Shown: 28.8 mm
